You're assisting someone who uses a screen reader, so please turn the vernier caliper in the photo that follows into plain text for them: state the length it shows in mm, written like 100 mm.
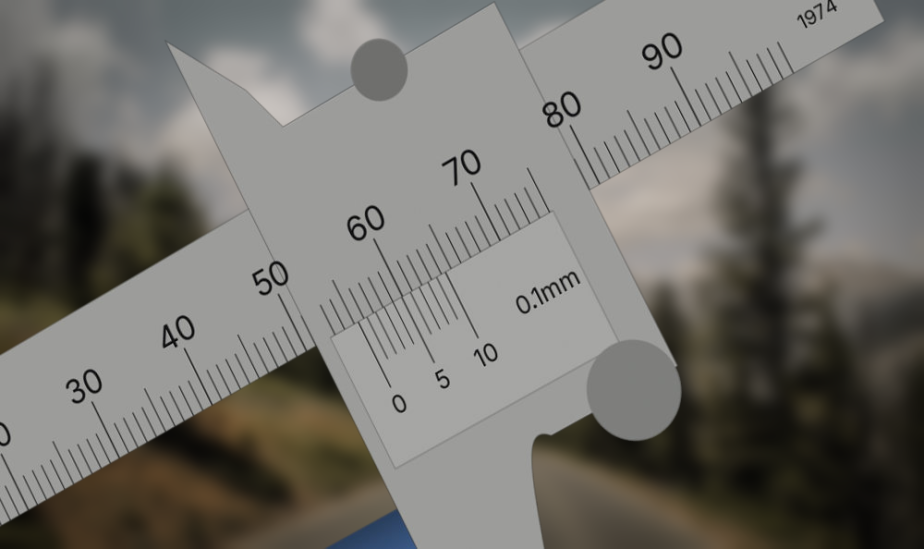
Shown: 55.4 mm
